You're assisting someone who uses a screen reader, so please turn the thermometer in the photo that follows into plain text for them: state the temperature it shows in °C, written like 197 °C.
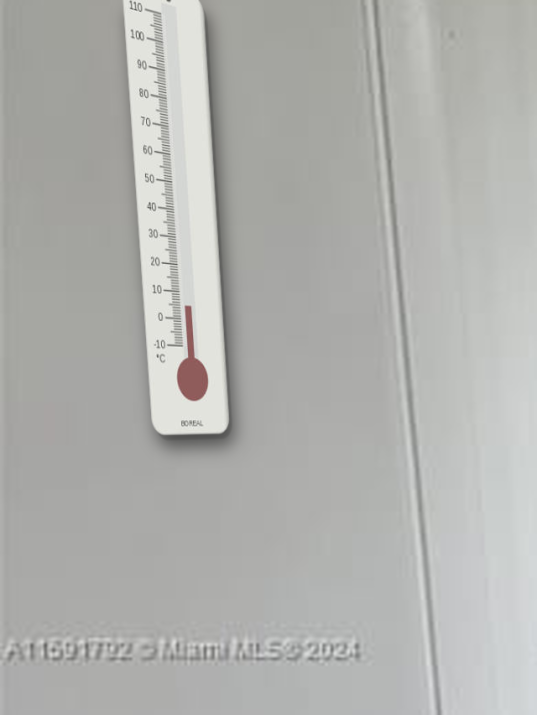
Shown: 5 °C
